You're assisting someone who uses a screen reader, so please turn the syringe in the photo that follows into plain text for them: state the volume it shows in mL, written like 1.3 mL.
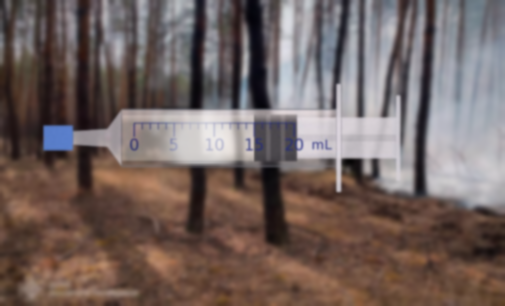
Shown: 15 mL
